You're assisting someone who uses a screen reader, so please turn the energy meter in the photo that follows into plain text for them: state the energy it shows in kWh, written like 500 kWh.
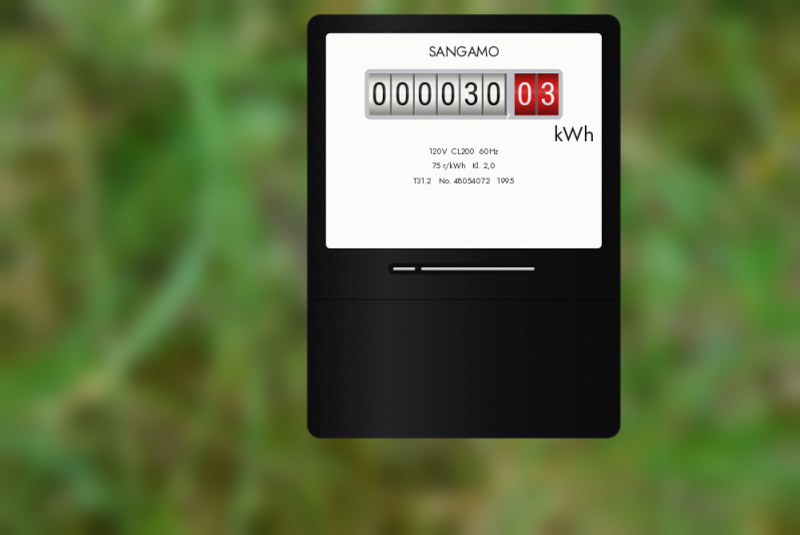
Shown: 30.03 kWh
